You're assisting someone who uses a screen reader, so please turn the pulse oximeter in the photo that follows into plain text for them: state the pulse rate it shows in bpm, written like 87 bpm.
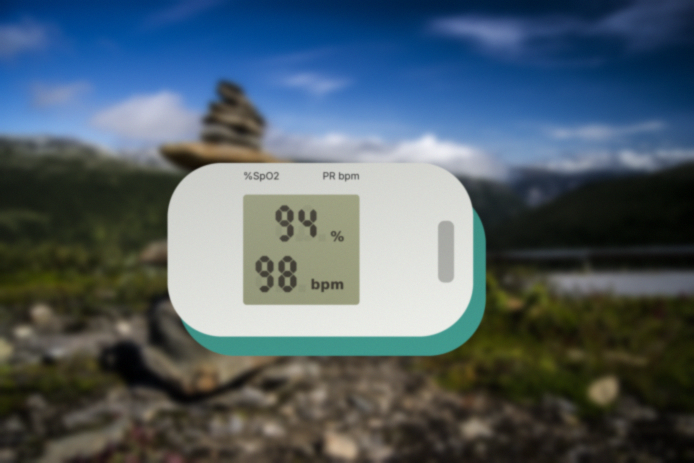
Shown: 98 bpm
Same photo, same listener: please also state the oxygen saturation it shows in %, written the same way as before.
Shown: 94 %
